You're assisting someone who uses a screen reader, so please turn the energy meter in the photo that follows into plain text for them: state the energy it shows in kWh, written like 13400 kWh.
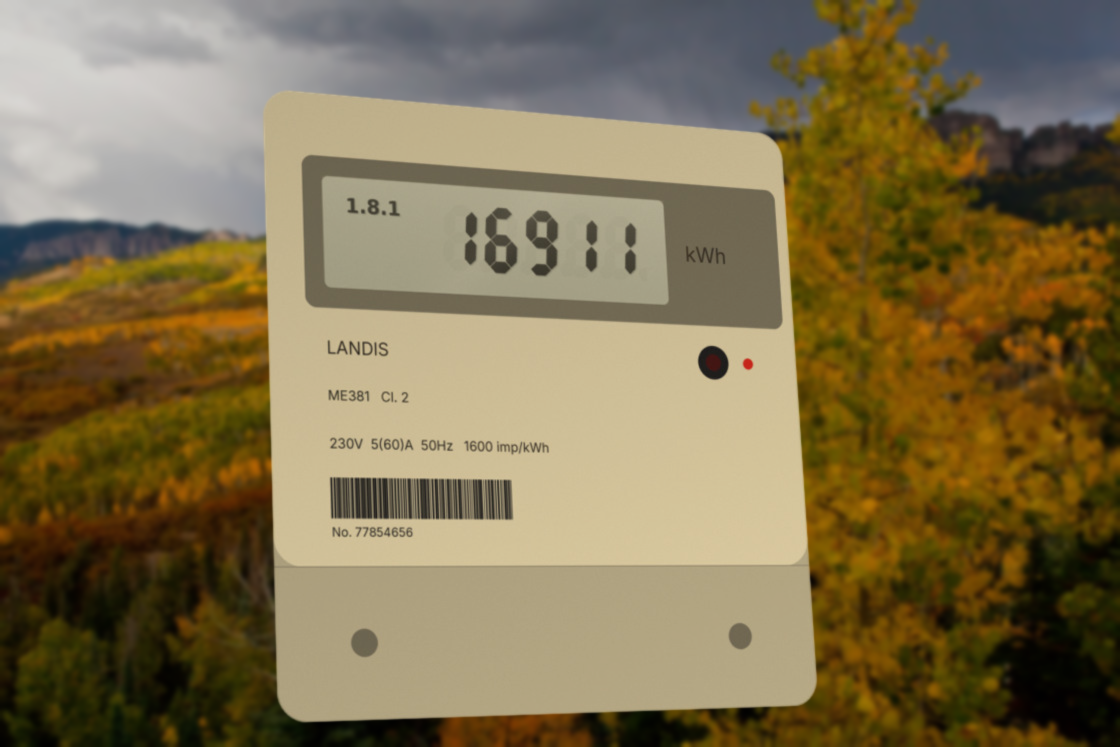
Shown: 16911 kWh
